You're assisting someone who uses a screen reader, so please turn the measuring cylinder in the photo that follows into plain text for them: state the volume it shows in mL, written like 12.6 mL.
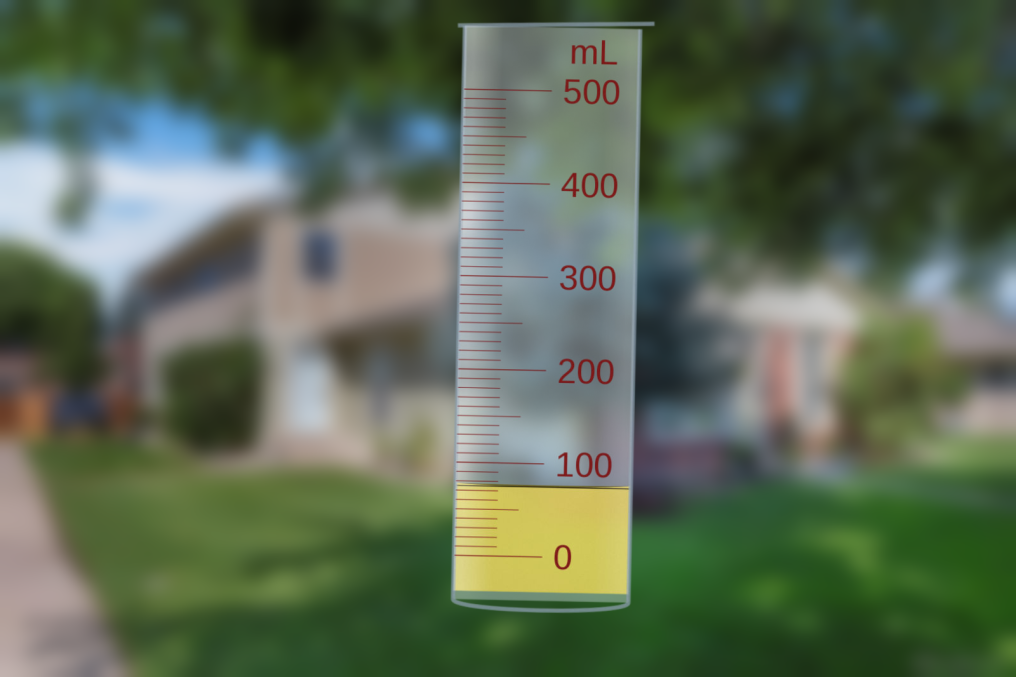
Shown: 75 mL
